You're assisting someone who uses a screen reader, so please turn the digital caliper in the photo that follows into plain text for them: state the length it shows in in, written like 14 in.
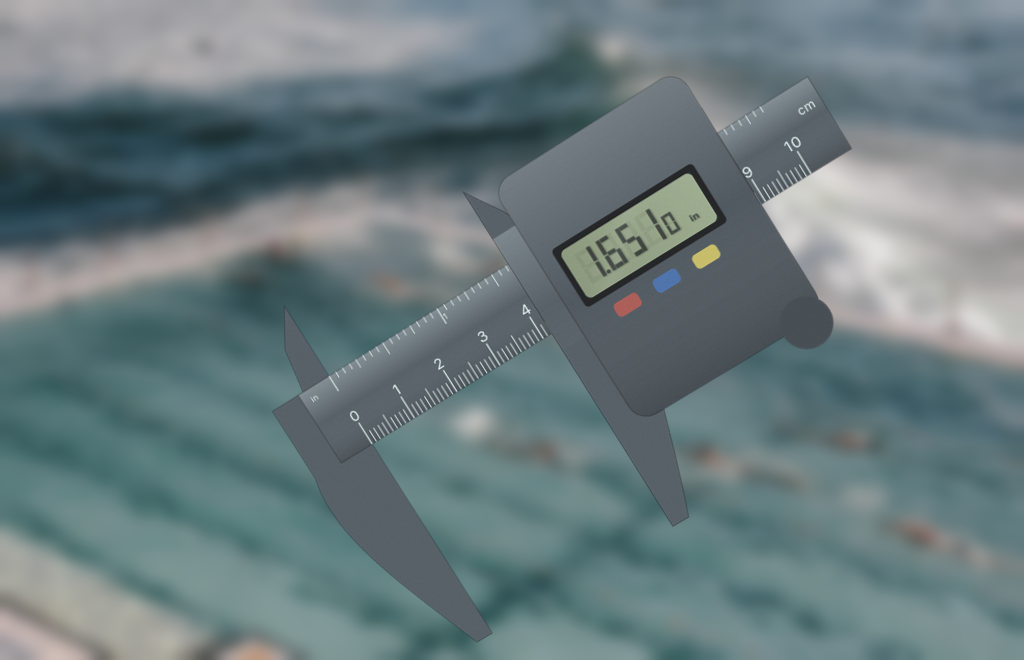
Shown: 1.6510 in
